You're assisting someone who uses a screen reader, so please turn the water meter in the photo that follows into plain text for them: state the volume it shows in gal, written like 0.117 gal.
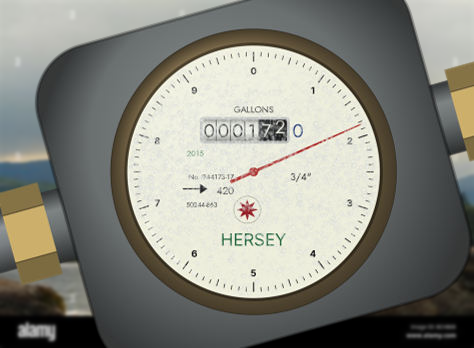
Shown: 1721.8 gal
